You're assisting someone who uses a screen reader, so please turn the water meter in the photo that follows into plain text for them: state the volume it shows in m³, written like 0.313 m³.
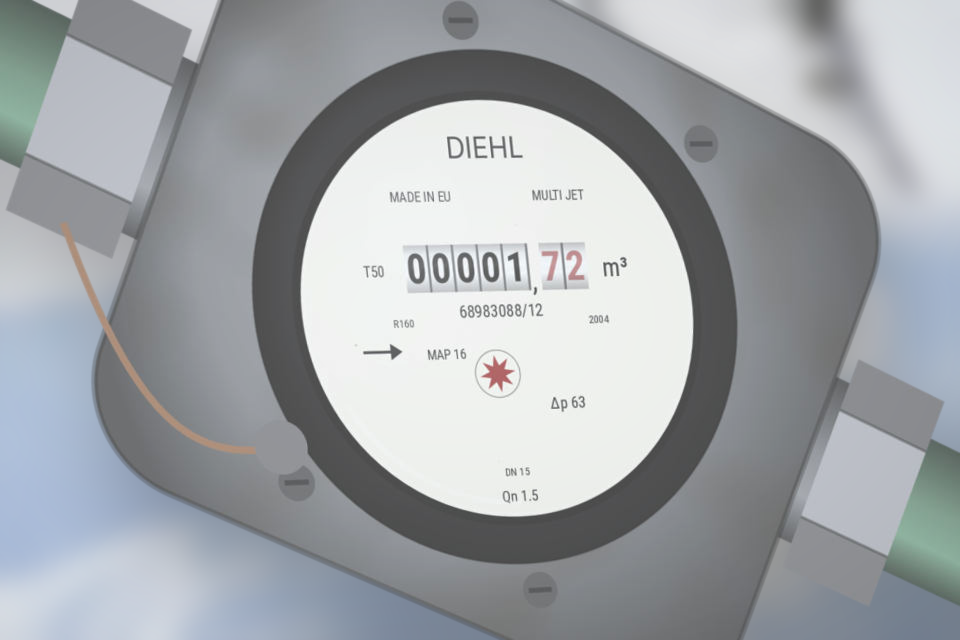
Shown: 1.72 m³
